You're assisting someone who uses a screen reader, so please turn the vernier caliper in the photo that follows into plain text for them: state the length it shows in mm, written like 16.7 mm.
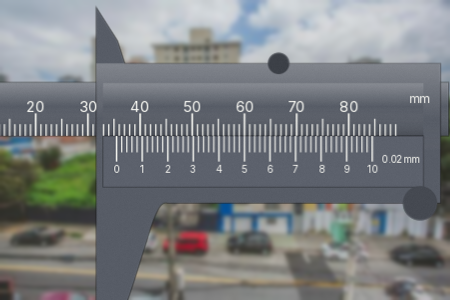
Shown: 35.5 mm
